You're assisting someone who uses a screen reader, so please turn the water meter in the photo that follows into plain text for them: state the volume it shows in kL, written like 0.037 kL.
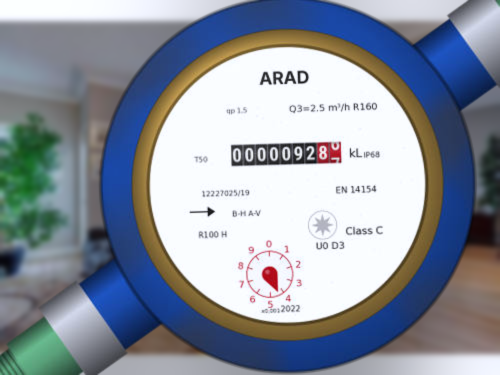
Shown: 92.864 kL
